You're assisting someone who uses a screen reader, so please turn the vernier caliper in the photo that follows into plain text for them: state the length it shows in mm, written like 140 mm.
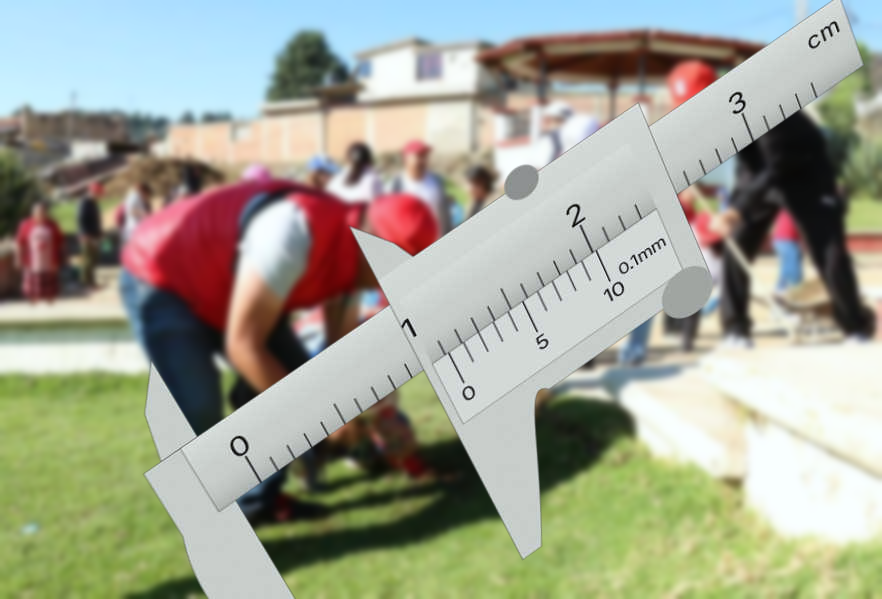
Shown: 11.2 mm
